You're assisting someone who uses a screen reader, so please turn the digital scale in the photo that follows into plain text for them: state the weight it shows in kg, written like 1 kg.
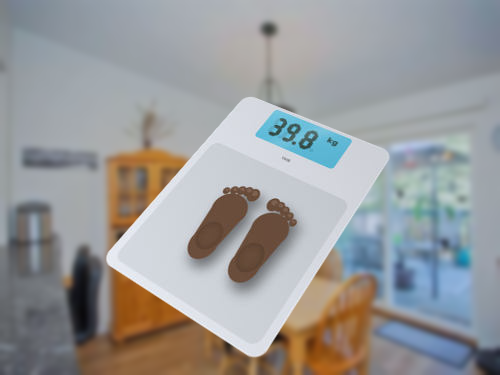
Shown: 39.8 kg
